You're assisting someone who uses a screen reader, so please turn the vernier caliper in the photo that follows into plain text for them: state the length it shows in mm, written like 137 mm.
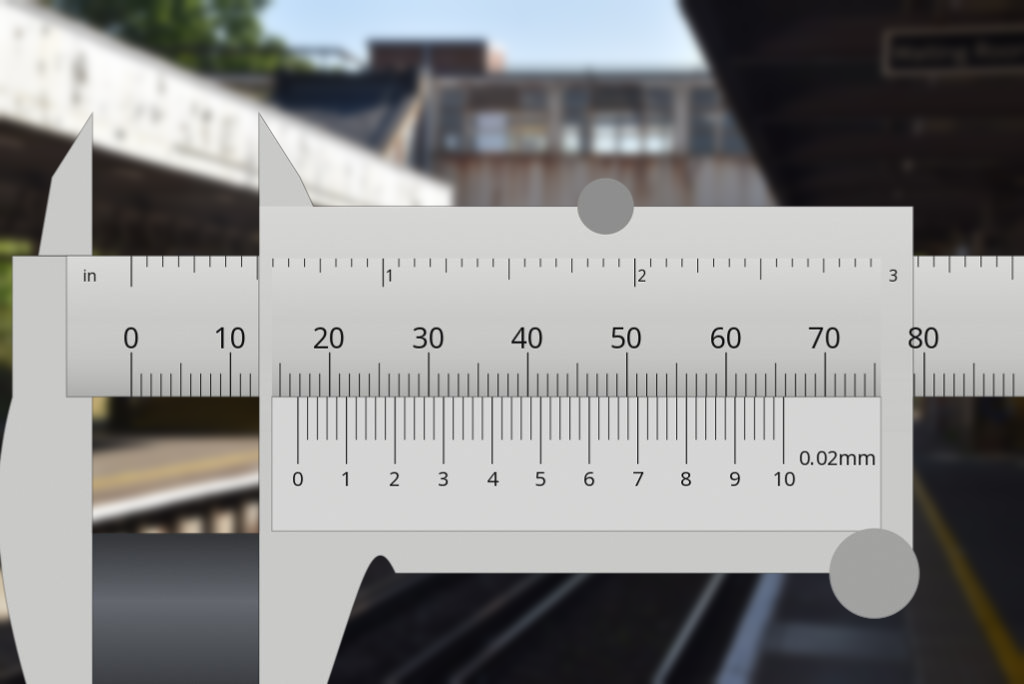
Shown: 16.8 mm
